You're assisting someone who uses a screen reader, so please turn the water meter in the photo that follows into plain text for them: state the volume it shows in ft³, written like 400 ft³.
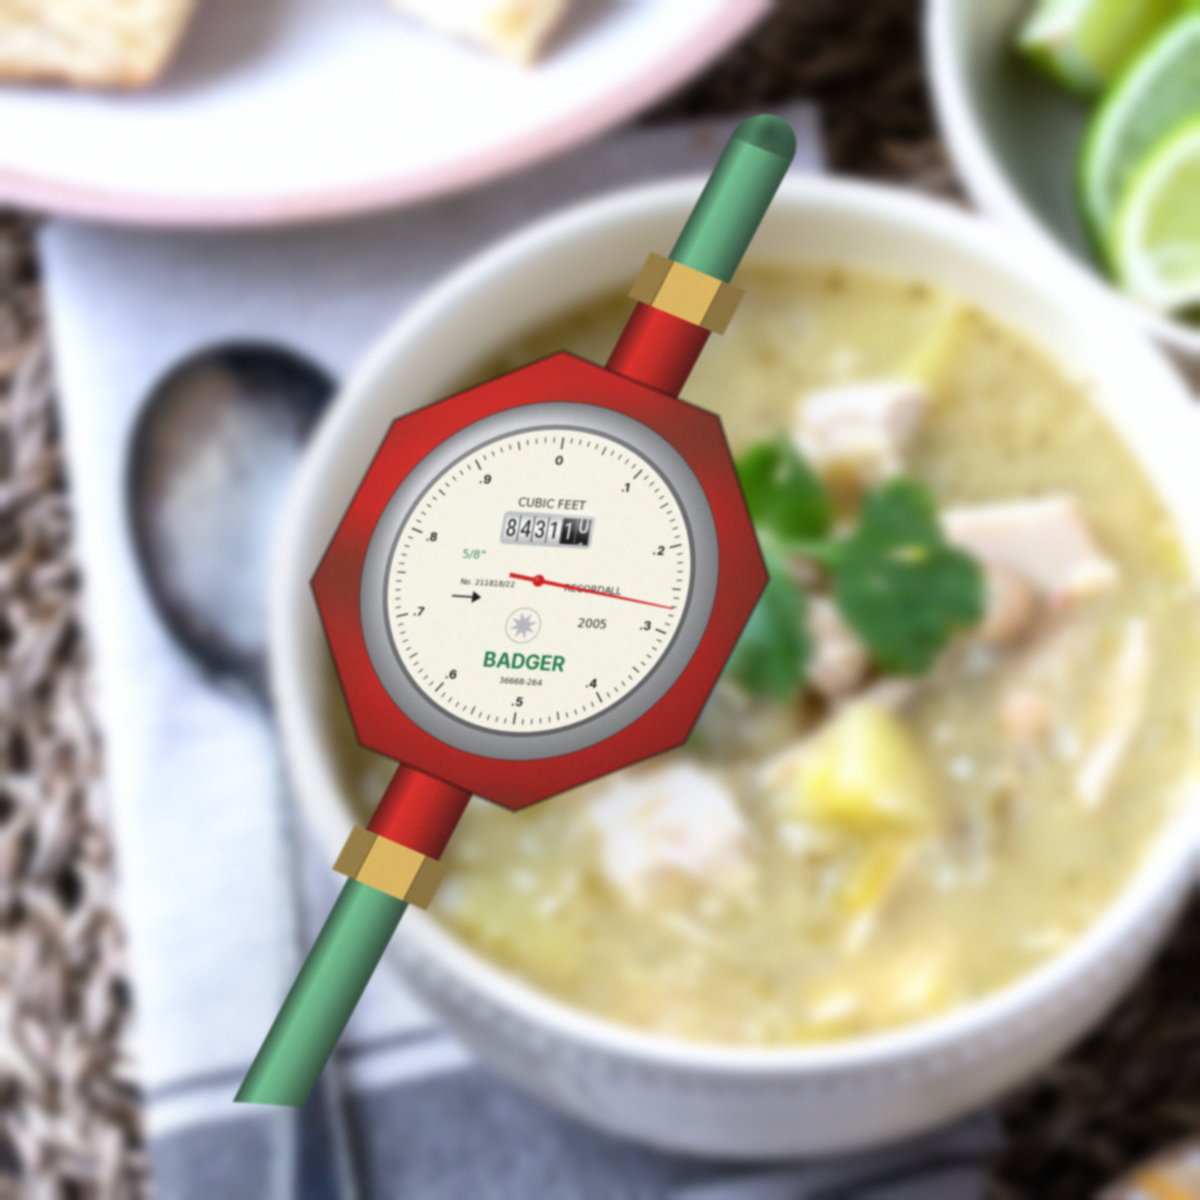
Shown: 843110.27 ft³
